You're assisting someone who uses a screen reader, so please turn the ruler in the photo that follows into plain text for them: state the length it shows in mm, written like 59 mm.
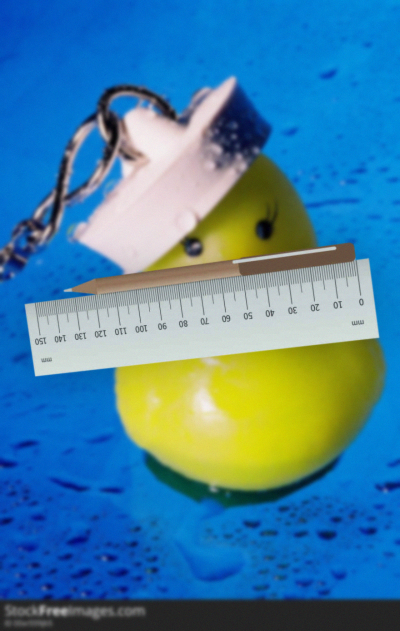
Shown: 135 mm
